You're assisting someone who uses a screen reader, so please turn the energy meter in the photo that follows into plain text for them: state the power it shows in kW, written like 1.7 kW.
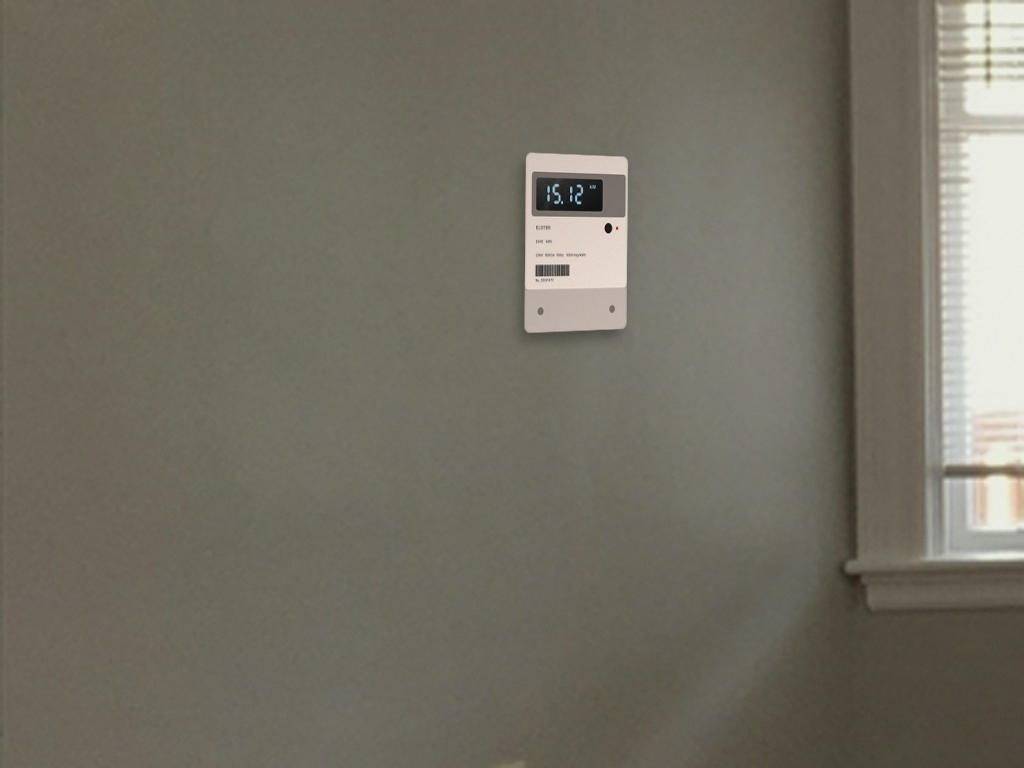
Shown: 15.12 kW
